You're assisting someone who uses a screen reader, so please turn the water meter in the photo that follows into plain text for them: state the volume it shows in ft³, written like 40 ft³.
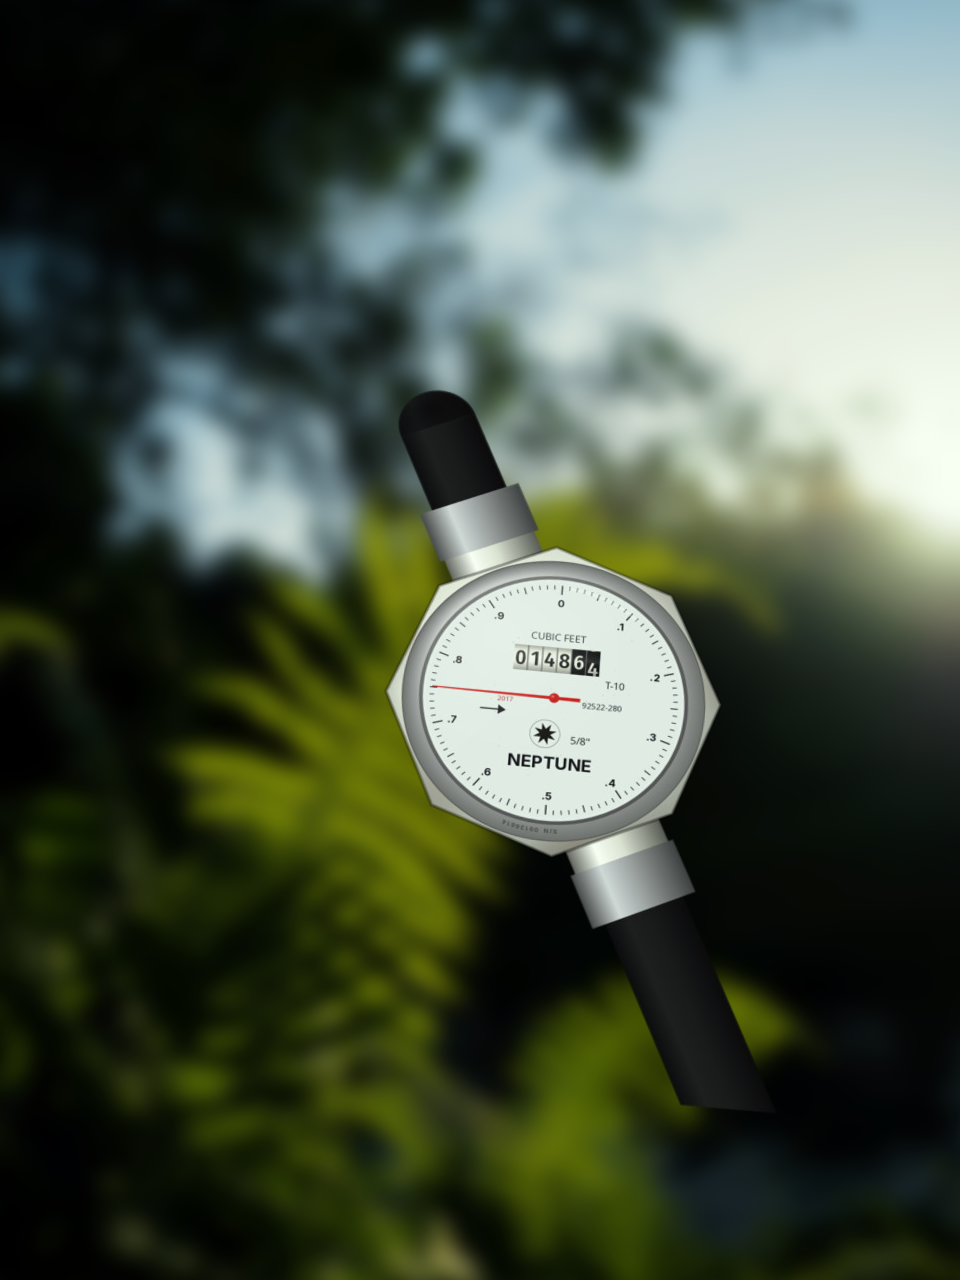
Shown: 14863.75 ft³
